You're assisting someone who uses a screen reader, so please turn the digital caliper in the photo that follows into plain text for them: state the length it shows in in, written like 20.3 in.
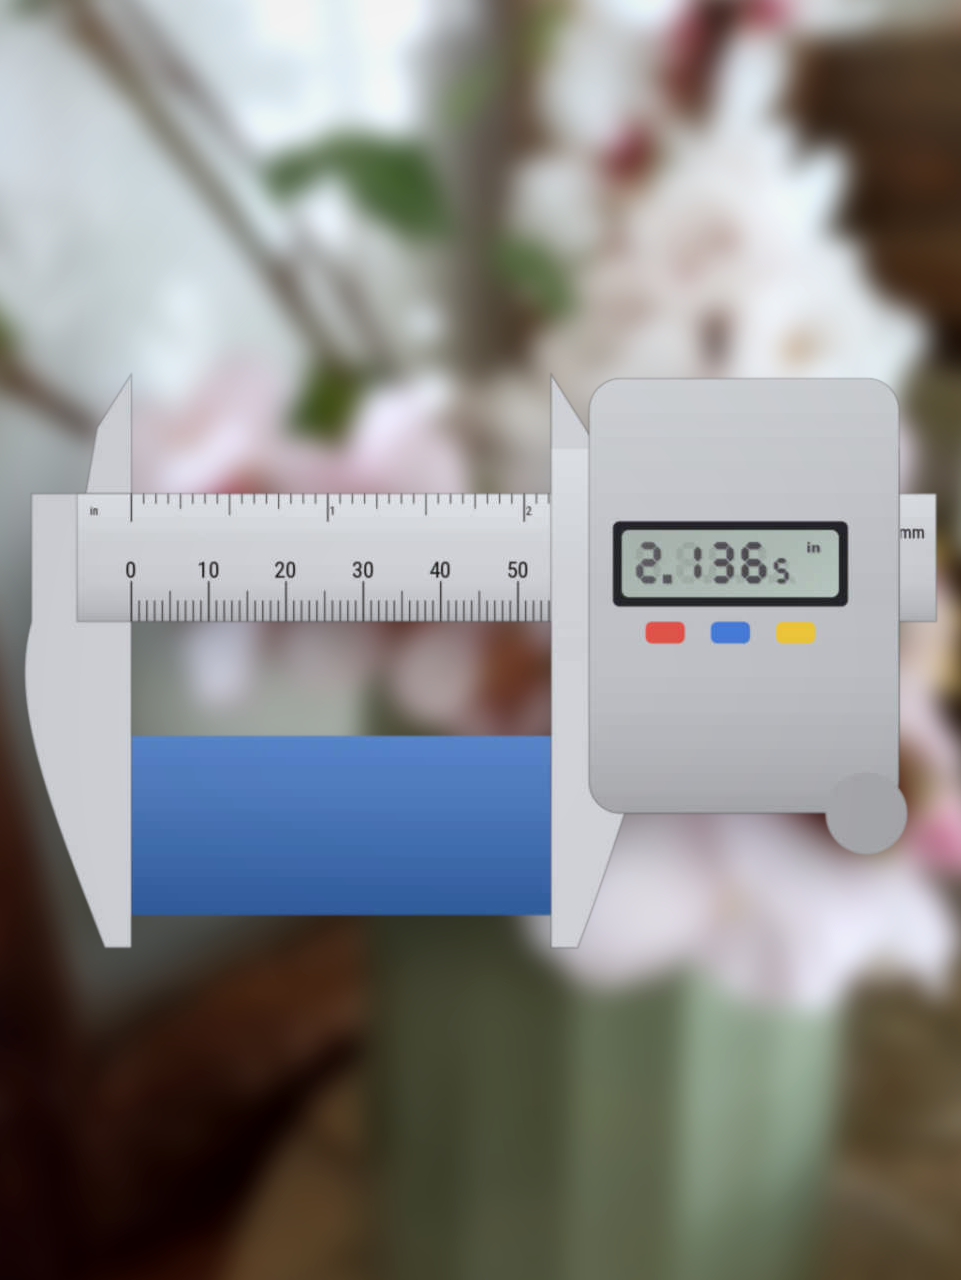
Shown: 2.1365 in
